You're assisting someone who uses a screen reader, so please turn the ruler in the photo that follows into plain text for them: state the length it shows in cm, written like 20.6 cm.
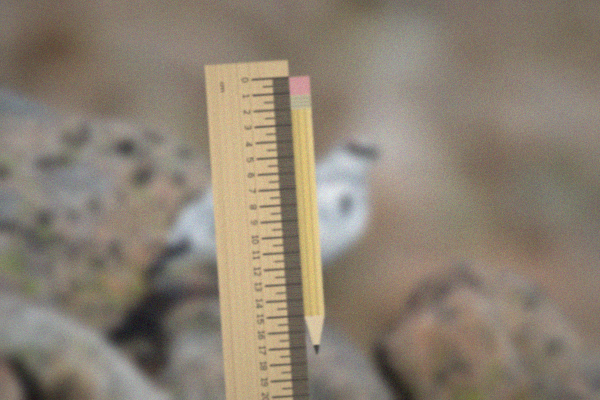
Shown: 17.5 cm
